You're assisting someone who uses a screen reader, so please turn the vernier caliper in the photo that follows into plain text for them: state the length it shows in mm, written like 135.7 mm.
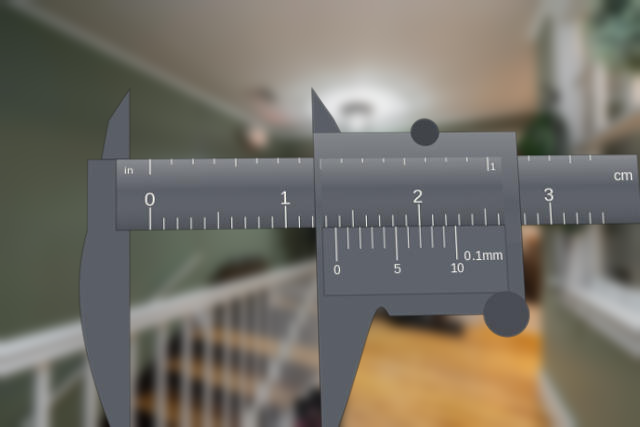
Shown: 13.7 mm
